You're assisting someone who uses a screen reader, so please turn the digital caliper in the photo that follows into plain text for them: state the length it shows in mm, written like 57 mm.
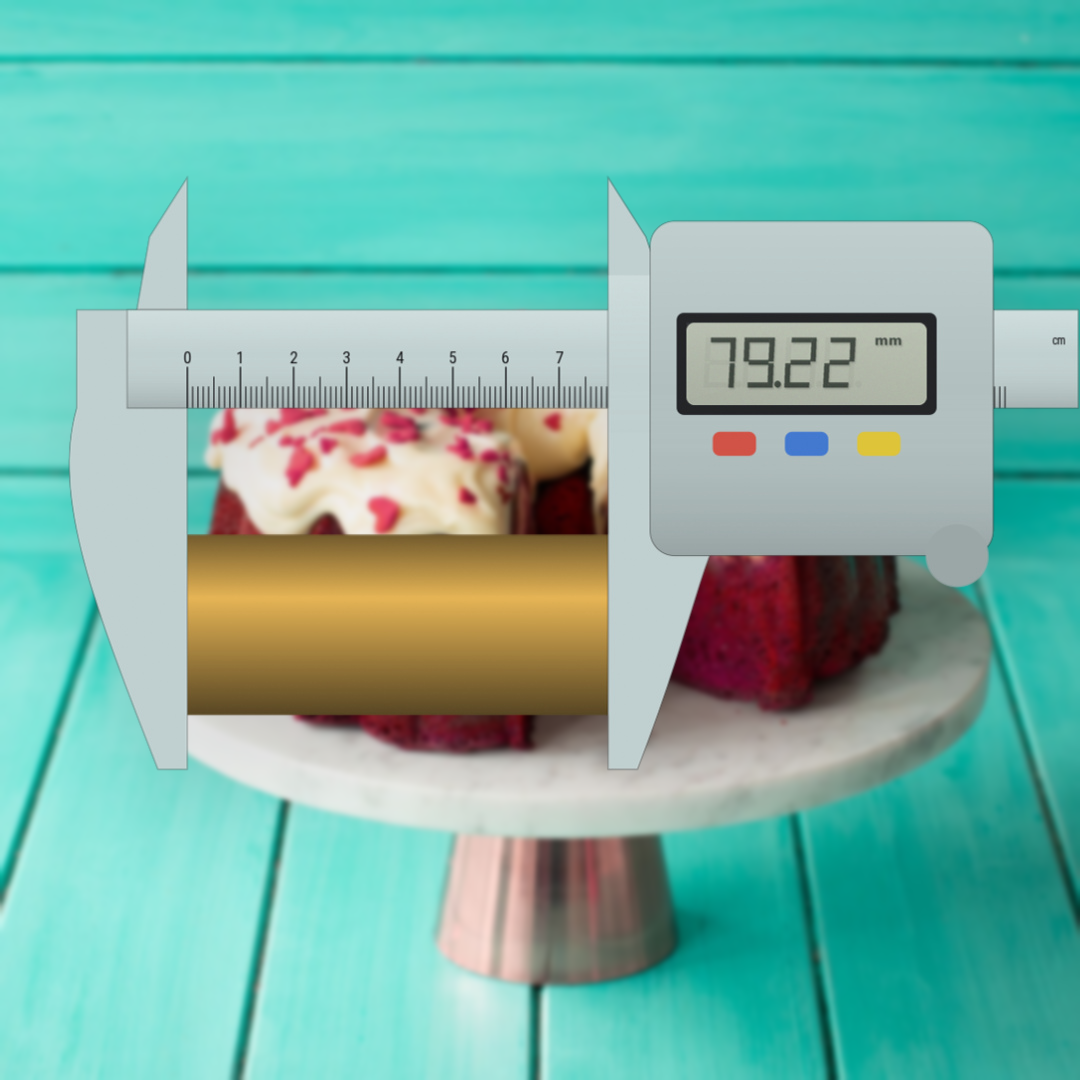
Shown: 79.22 mm
